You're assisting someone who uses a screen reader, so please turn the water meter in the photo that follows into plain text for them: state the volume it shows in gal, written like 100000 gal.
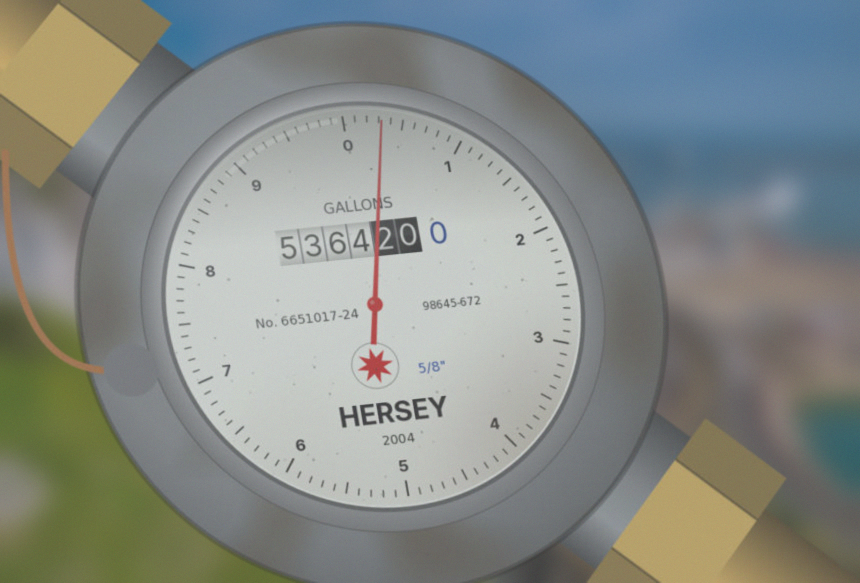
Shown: 5364200.3 gal
